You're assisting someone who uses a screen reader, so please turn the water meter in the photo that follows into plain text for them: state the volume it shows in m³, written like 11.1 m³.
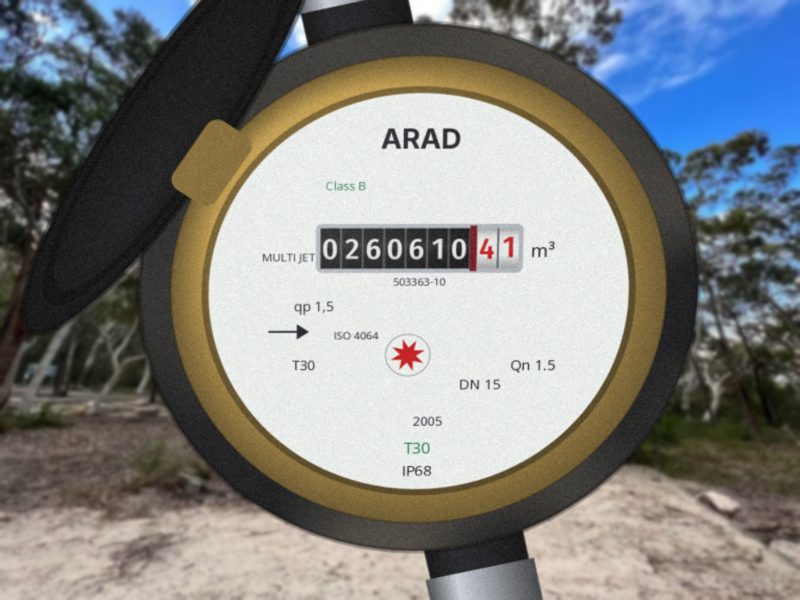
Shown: 260610.41 m³
